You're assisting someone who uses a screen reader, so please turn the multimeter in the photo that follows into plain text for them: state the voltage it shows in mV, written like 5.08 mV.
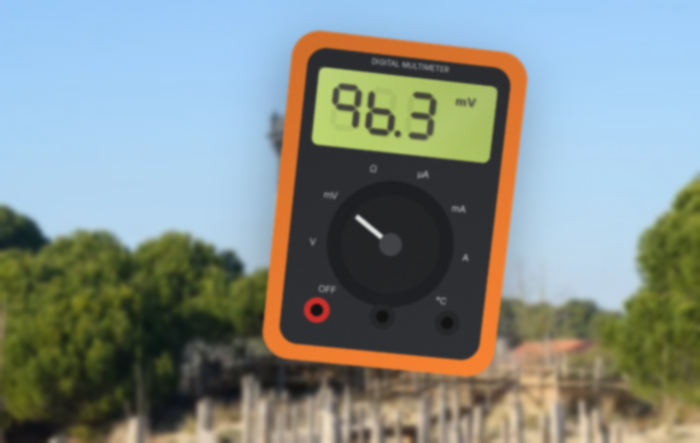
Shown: 96.3 mV
